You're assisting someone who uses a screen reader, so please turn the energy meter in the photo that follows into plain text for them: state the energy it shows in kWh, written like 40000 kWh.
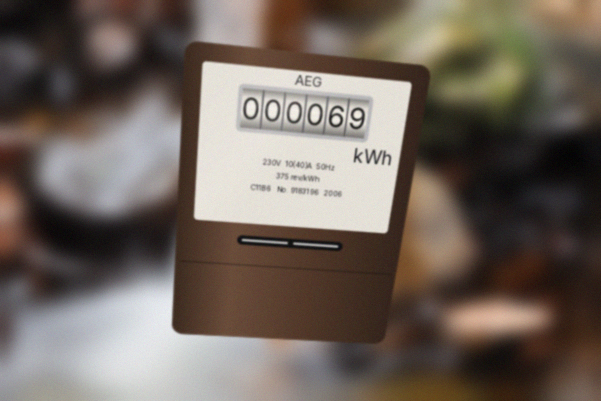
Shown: 69 kWh
